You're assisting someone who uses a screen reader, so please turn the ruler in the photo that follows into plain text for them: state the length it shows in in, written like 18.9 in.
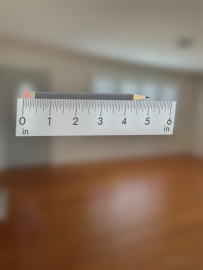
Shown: 5 in
